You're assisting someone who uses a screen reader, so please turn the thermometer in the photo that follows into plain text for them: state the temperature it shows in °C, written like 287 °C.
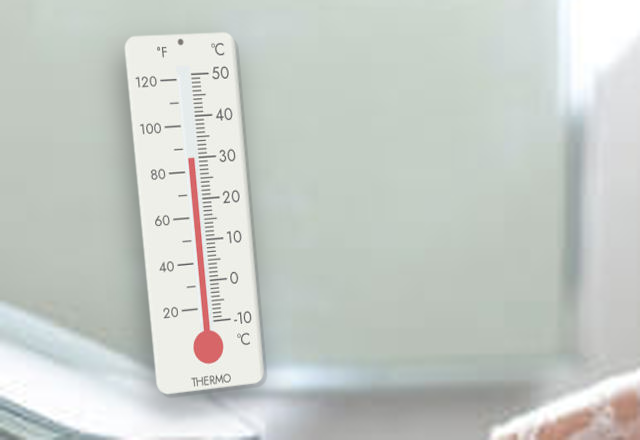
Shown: 30 °C
